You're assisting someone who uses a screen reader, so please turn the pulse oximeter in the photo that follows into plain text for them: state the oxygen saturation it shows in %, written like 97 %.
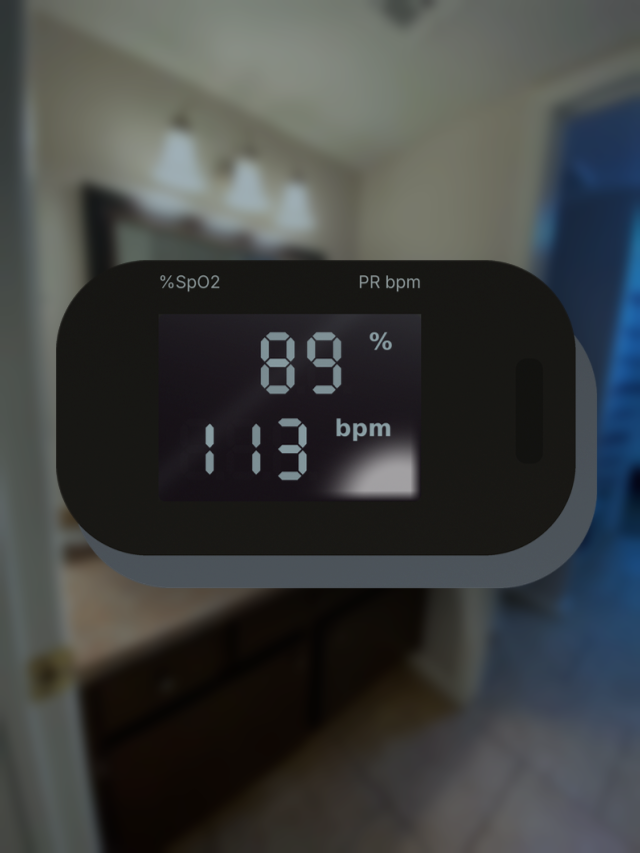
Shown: 89 %
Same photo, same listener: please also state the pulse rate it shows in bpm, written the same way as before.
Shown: 113 bpm
